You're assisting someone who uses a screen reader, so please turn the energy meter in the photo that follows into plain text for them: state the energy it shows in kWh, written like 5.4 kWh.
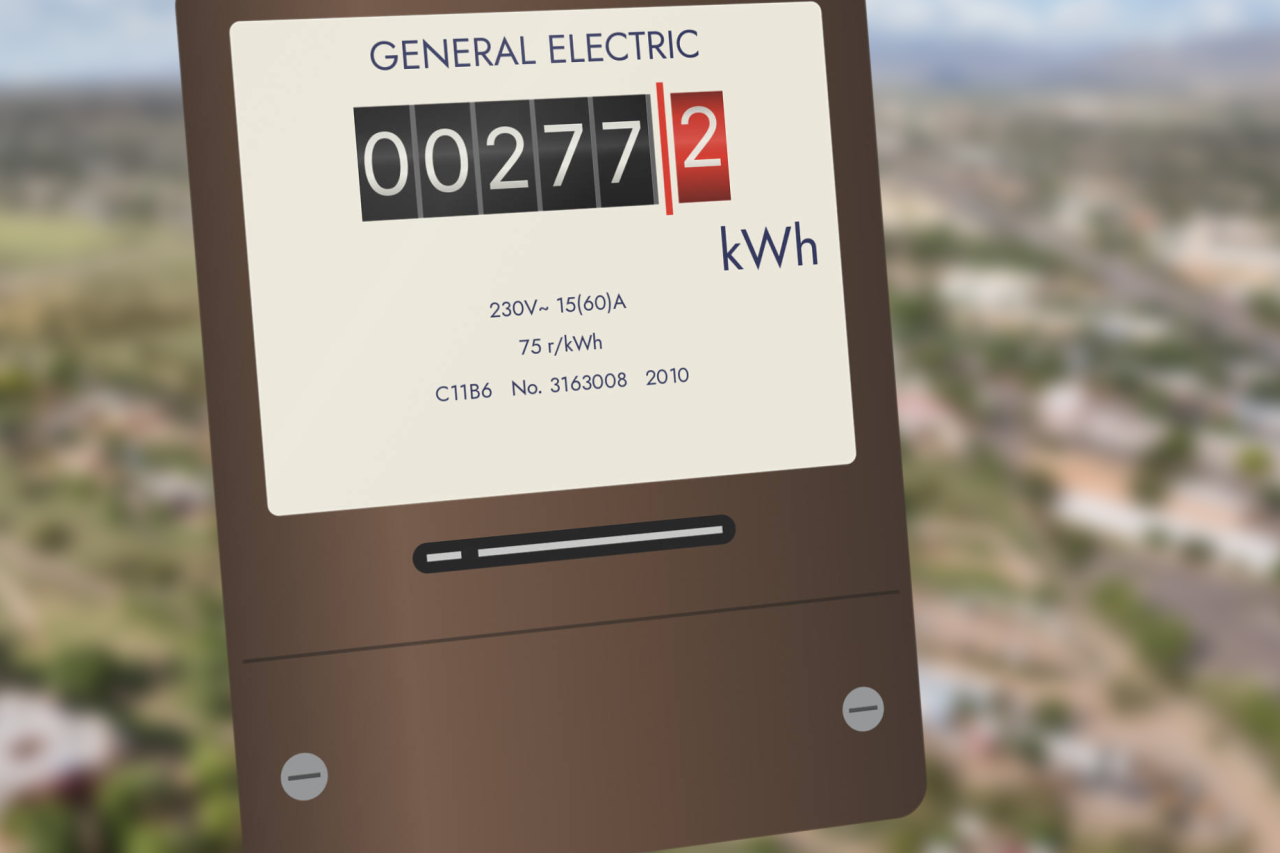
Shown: 277.2 kWh
